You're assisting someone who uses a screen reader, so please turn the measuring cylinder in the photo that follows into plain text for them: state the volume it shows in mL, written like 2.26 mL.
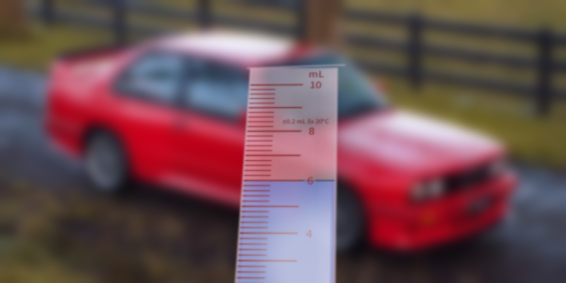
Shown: 6 mL
